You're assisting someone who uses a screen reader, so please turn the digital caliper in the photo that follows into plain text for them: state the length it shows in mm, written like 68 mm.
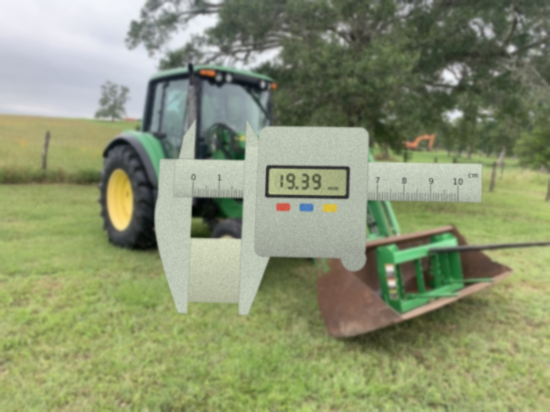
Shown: 19.39 mm
